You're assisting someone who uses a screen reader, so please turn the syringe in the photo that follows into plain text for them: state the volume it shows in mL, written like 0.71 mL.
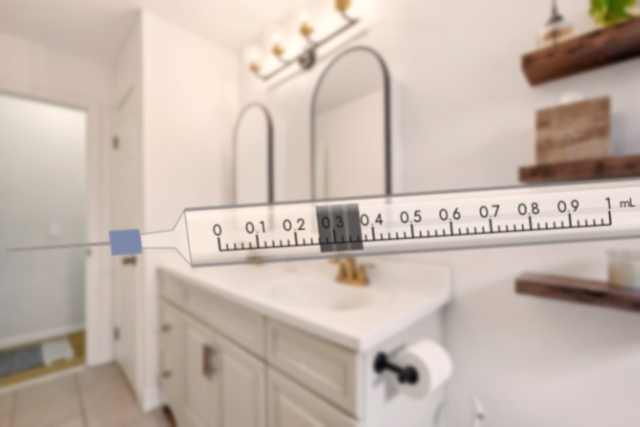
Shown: 0.26 mL
